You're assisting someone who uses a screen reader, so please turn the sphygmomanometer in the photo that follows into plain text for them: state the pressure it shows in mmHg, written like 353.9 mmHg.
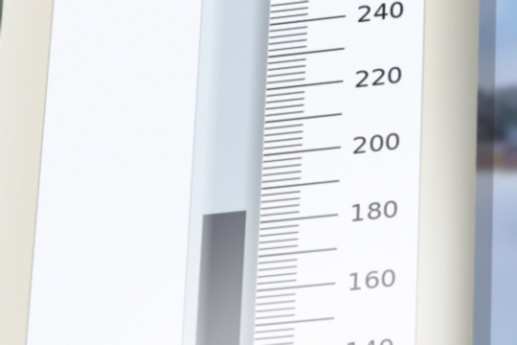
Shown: 184 mmHg
